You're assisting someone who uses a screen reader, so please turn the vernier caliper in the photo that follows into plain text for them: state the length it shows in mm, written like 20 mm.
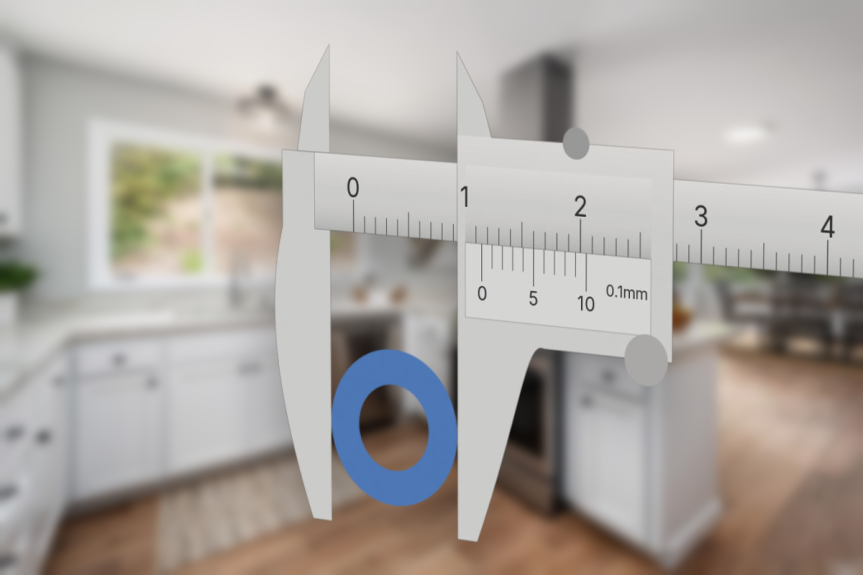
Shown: 11.5 mm
